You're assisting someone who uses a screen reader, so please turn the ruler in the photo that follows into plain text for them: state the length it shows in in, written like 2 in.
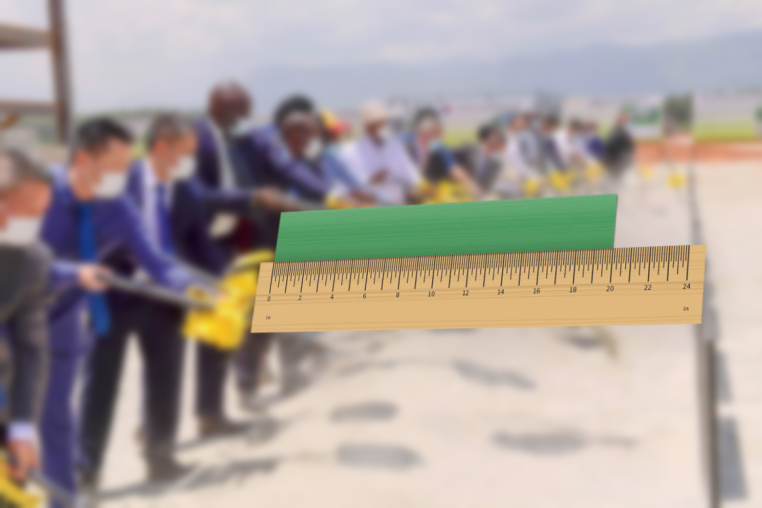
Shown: 20 in
